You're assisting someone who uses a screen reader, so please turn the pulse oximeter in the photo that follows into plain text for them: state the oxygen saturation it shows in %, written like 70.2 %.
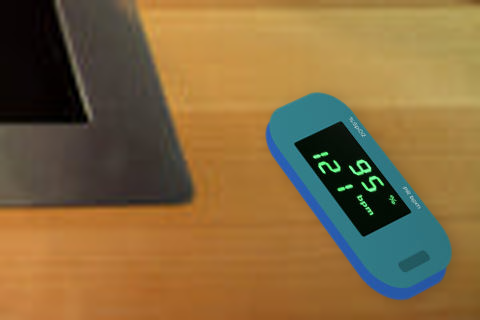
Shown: 95 %
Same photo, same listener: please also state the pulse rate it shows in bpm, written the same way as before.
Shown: 121 bpm
